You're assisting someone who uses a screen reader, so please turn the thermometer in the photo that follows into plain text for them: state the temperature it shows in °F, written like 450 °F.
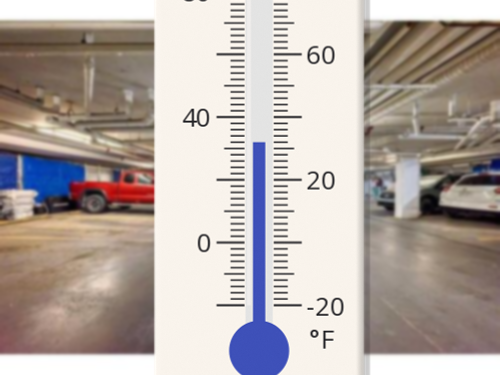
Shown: 32 °F
